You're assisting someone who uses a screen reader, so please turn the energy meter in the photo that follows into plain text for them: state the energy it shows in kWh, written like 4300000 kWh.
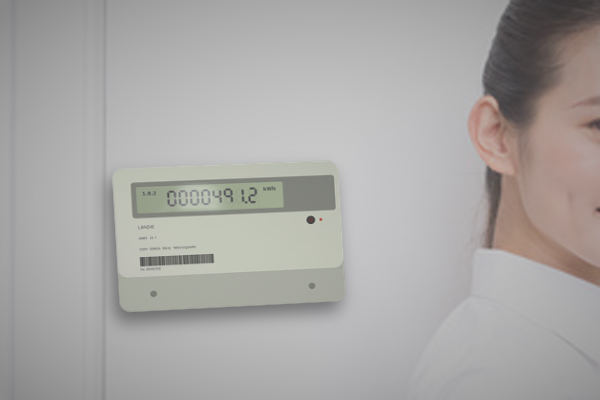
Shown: 491.2 kWh
